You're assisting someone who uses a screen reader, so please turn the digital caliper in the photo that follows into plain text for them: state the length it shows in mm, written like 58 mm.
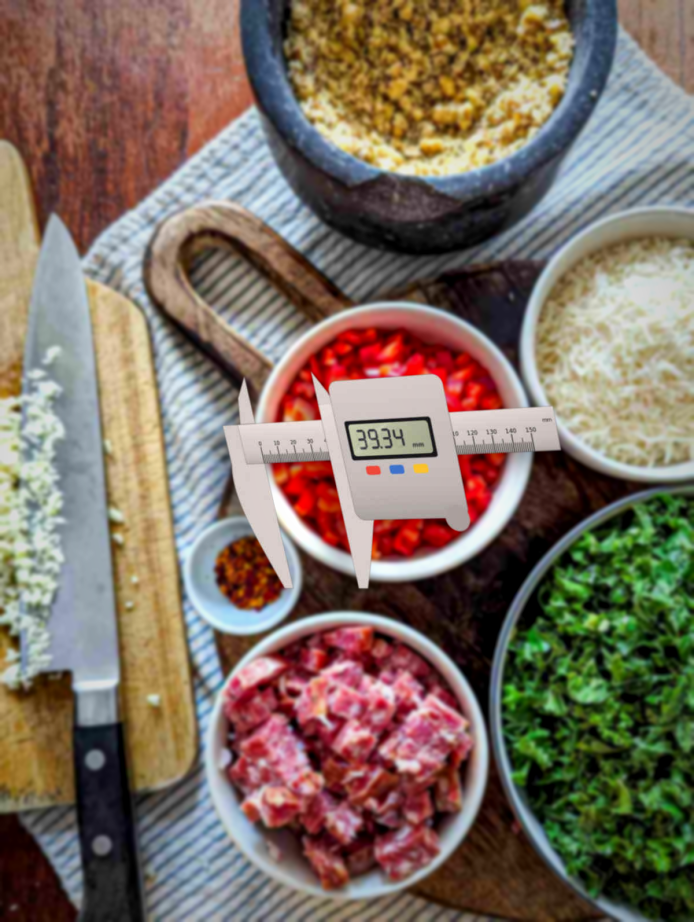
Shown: 39.34 mm
